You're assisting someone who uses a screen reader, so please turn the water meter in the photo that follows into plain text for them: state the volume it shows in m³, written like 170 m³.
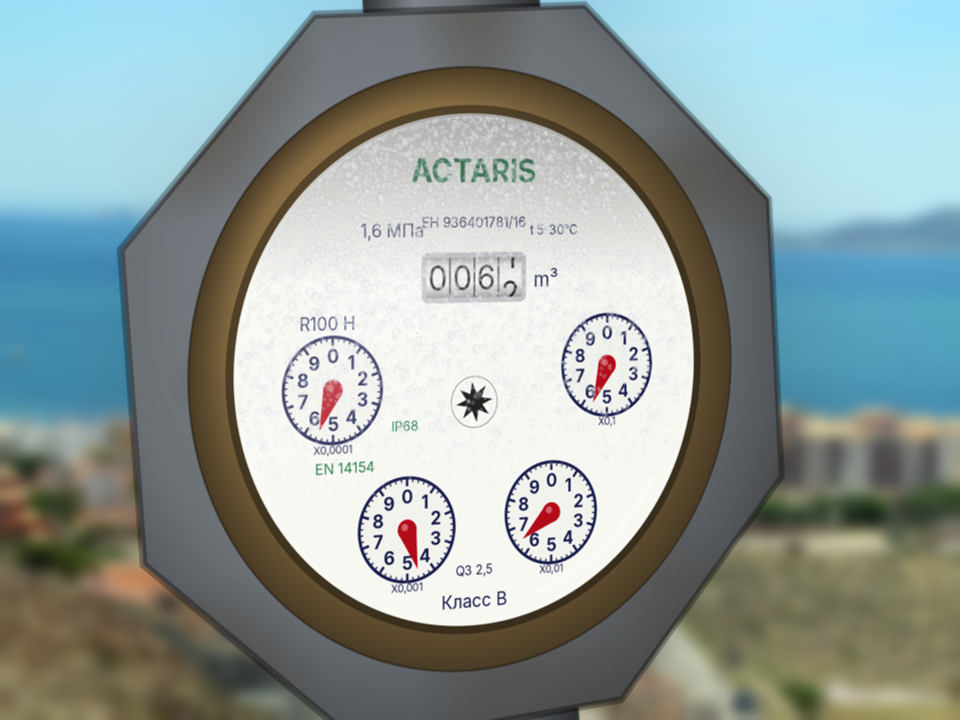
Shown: 61.5645 m³
